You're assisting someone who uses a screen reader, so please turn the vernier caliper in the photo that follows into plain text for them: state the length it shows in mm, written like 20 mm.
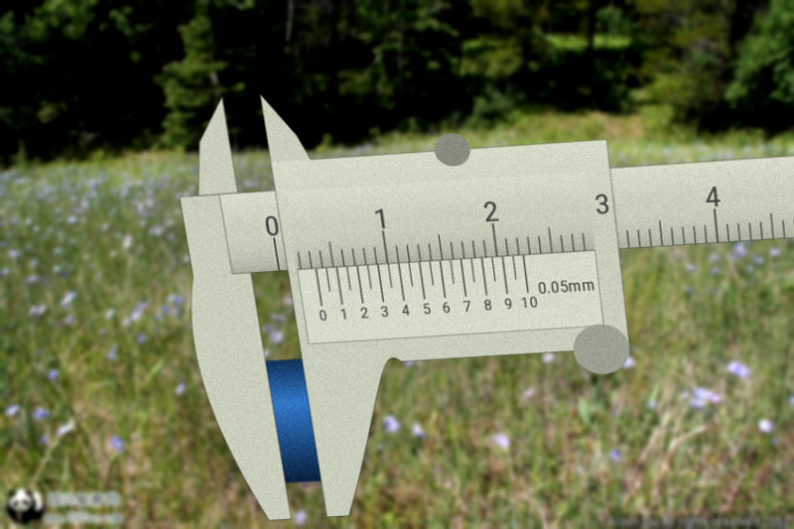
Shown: 3.4 mm
